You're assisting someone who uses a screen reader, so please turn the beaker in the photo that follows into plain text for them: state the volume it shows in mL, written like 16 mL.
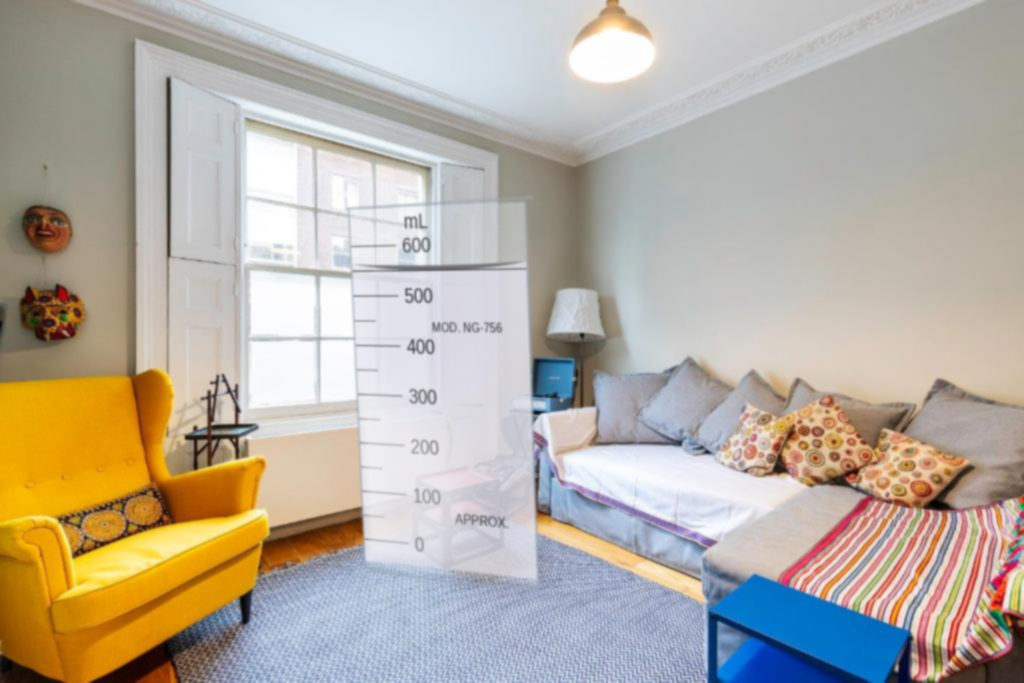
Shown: 550 mL
